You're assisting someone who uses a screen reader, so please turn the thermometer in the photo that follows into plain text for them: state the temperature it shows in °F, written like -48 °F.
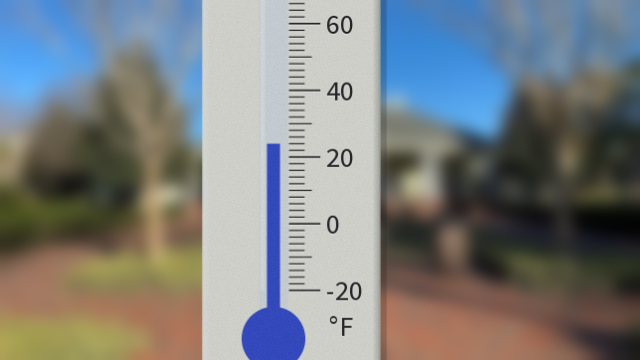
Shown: 24 °F
